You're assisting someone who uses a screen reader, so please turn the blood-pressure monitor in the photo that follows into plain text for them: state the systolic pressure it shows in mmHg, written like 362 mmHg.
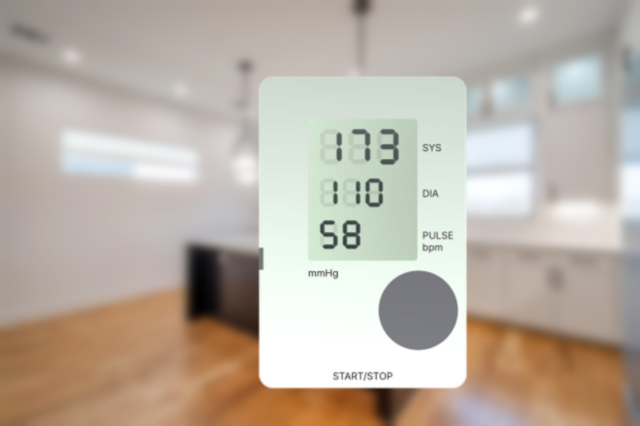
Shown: 173 mmHg
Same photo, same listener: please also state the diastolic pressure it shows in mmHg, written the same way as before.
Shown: 110 mmHg
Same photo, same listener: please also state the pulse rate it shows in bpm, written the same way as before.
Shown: 58 bpm
